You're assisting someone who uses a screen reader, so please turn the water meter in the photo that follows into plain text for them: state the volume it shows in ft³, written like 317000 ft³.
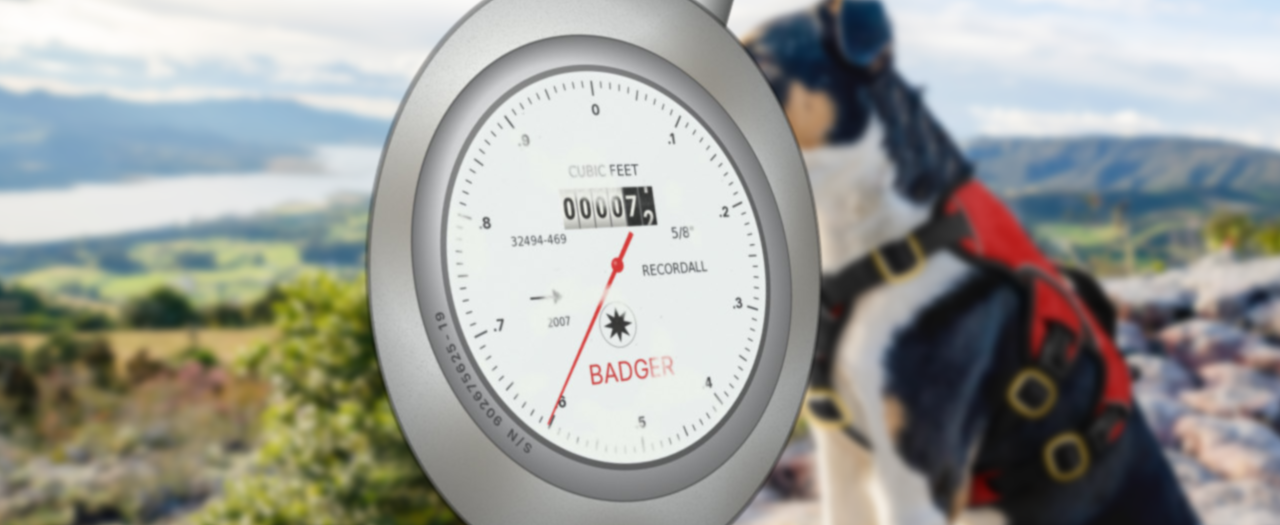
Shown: 71.60 ft³
